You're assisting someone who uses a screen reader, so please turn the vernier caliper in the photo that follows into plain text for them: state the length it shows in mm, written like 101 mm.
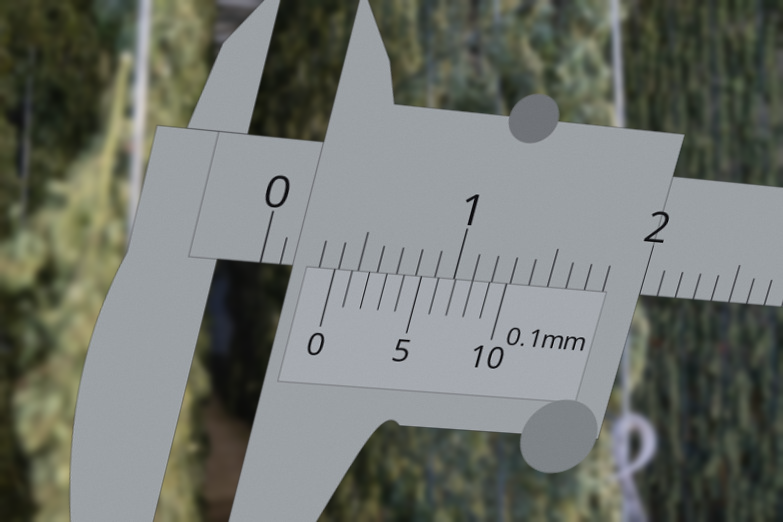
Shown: 3.8 mm
